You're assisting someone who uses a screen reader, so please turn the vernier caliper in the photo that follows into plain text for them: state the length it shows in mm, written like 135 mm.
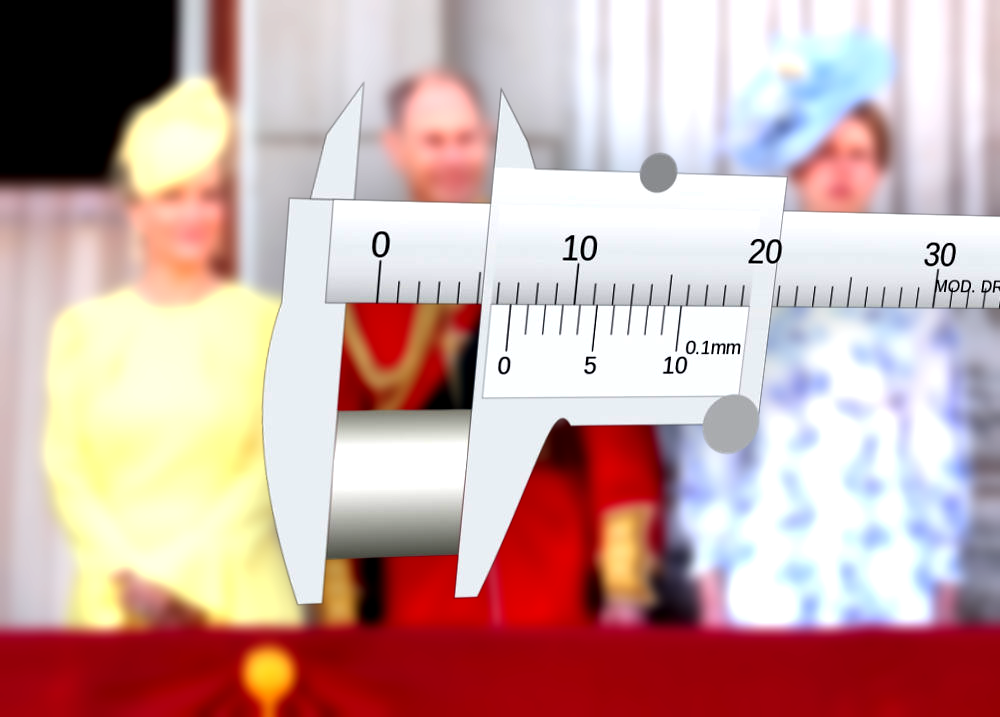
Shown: 6.7 mm
